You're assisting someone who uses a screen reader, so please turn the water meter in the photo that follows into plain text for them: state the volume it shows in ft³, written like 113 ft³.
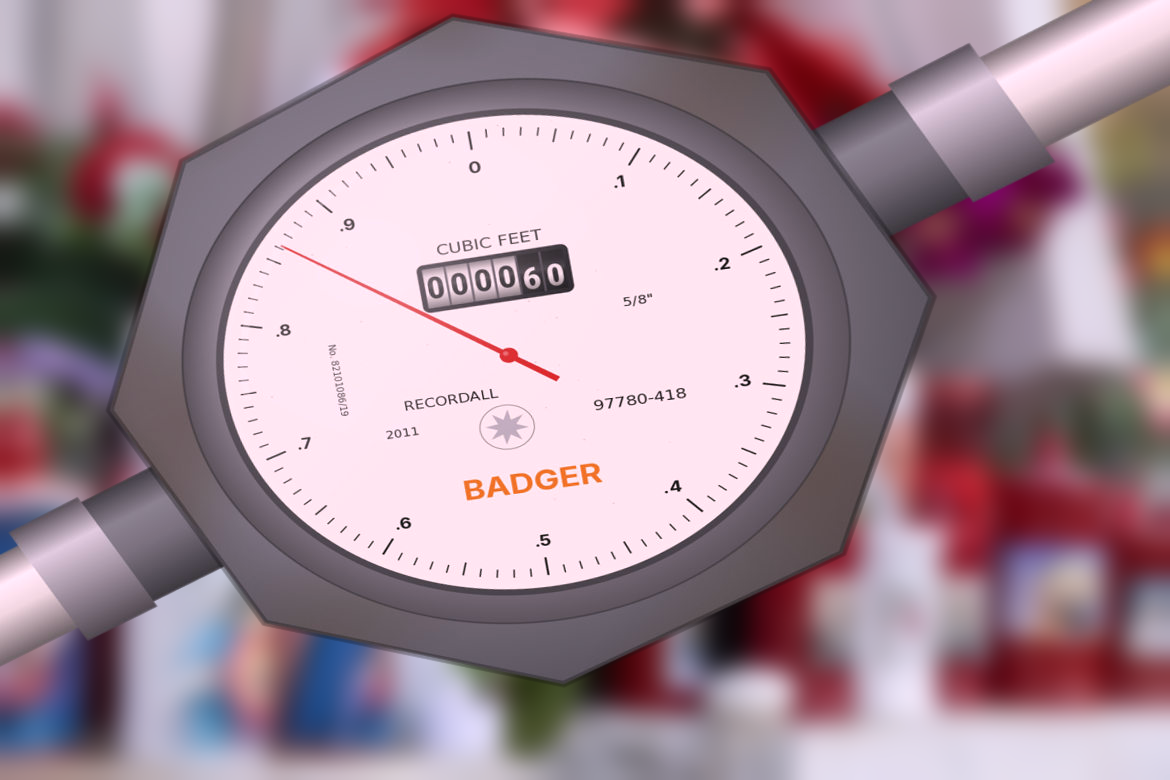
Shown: 59.86 ft³
